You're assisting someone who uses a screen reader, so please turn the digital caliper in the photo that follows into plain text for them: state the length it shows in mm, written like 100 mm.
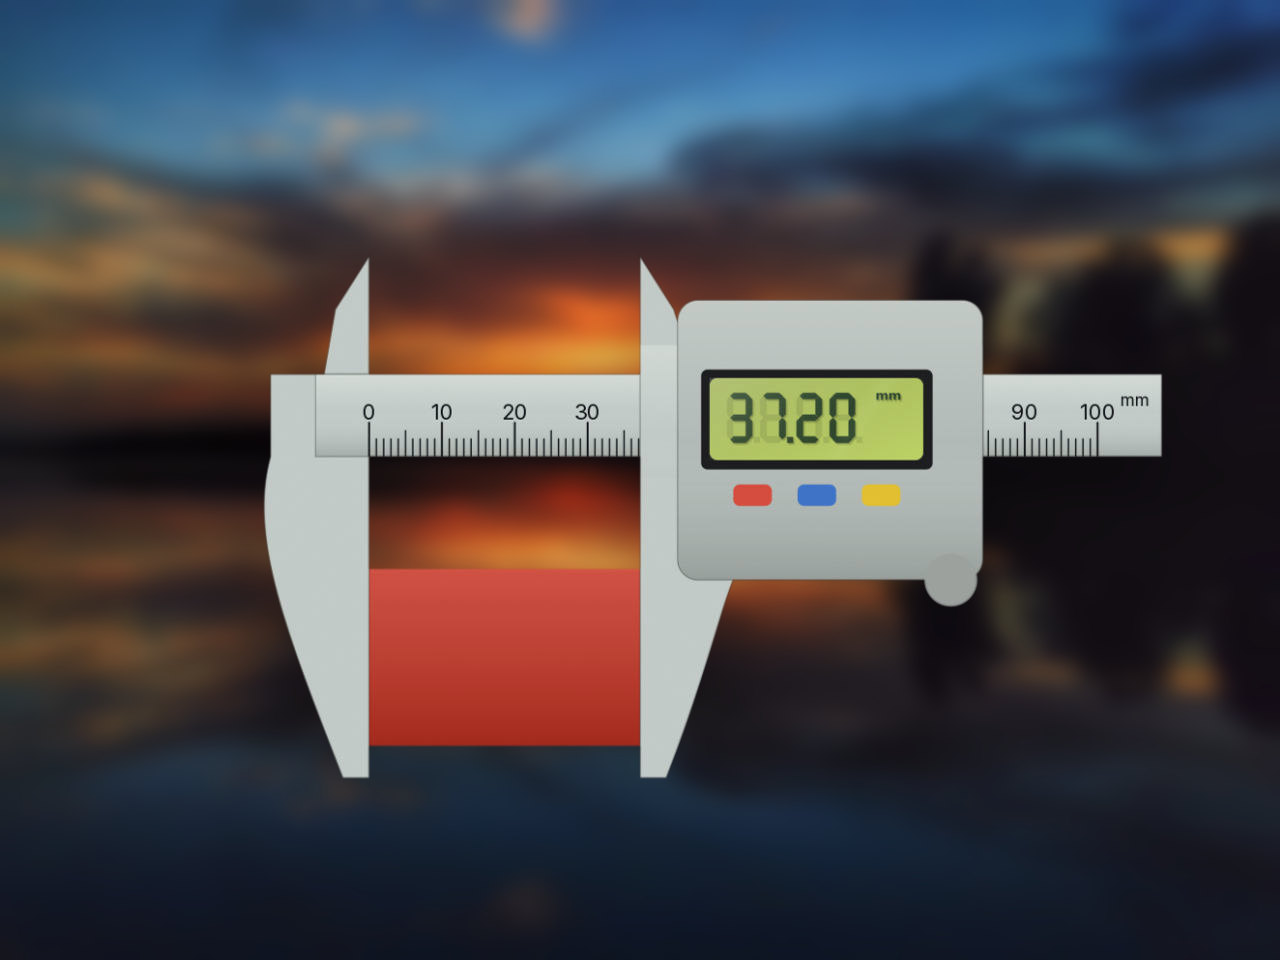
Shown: 37.20 mm
